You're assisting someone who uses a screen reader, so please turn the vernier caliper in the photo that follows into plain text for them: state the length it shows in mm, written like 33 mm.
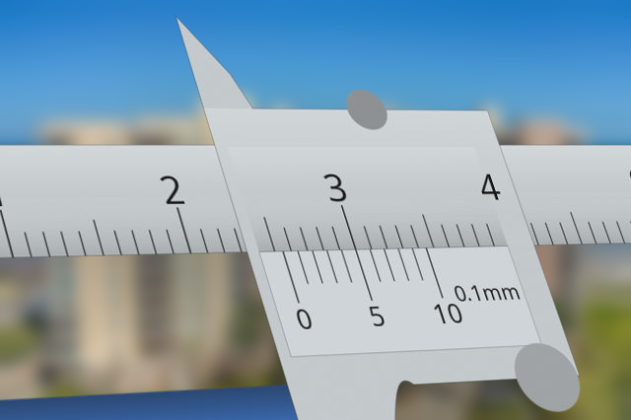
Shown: 25.5 mm
